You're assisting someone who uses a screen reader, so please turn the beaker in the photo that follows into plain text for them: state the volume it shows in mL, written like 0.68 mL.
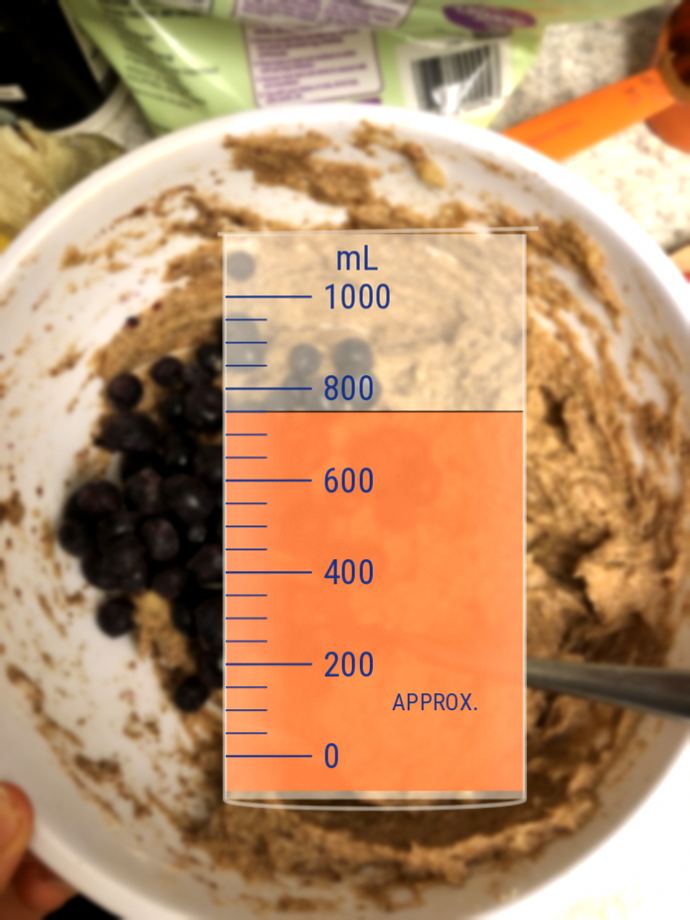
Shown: 750 mL
